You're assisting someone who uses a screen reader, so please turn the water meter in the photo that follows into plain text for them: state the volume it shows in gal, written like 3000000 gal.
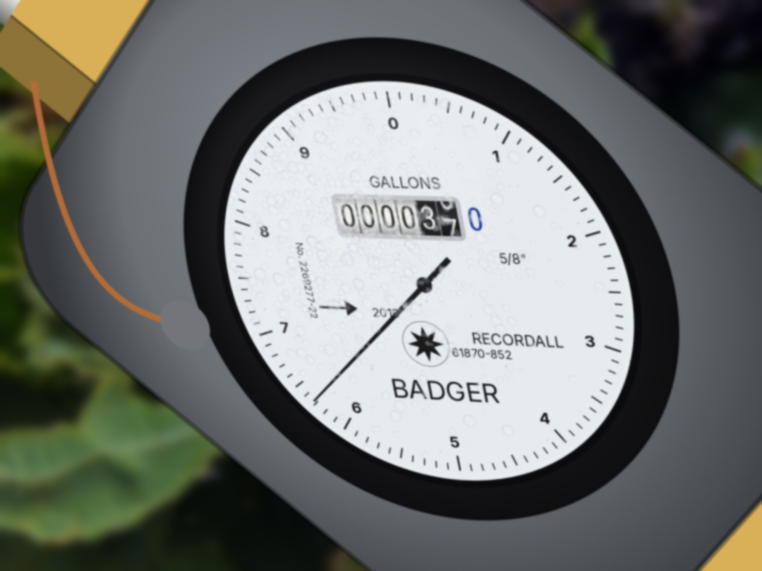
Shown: 366.3 gal
